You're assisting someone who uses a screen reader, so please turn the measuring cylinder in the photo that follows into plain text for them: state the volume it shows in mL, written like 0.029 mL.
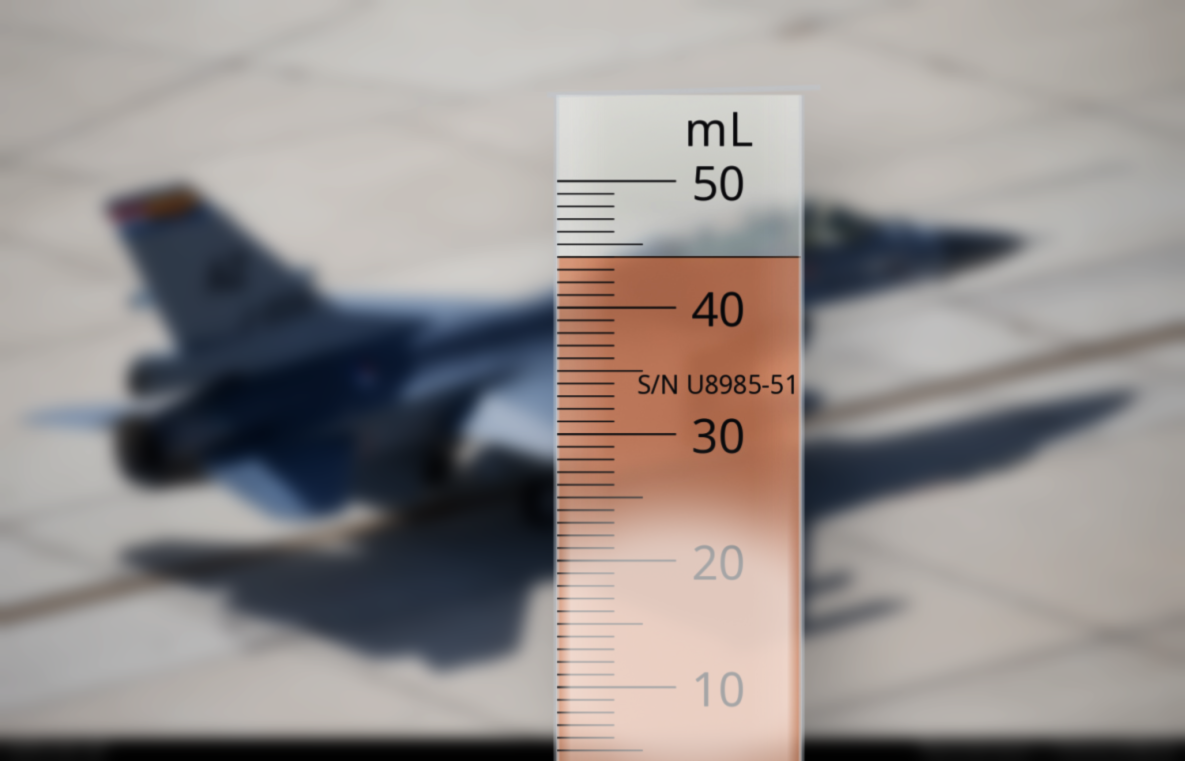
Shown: 44 mL
